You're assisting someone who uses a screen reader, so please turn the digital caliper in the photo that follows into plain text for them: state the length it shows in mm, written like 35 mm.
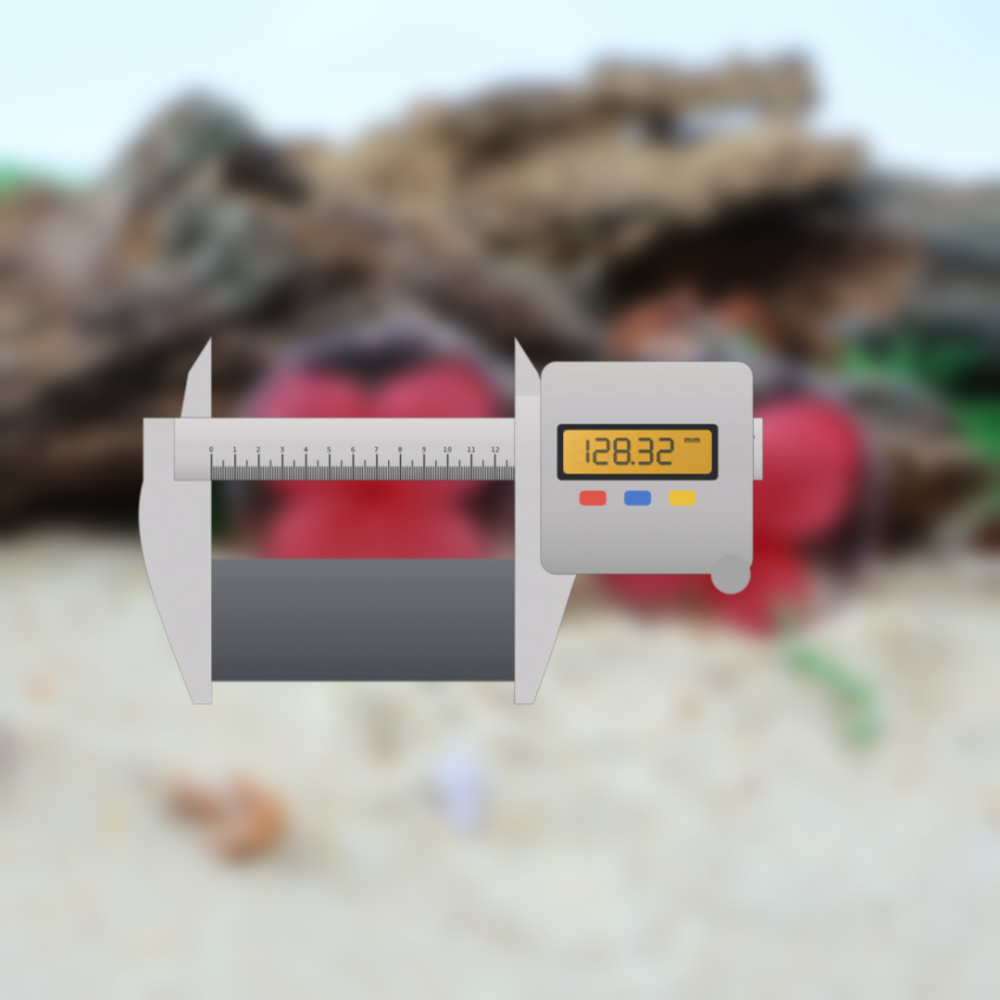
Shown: 128.32 mm
